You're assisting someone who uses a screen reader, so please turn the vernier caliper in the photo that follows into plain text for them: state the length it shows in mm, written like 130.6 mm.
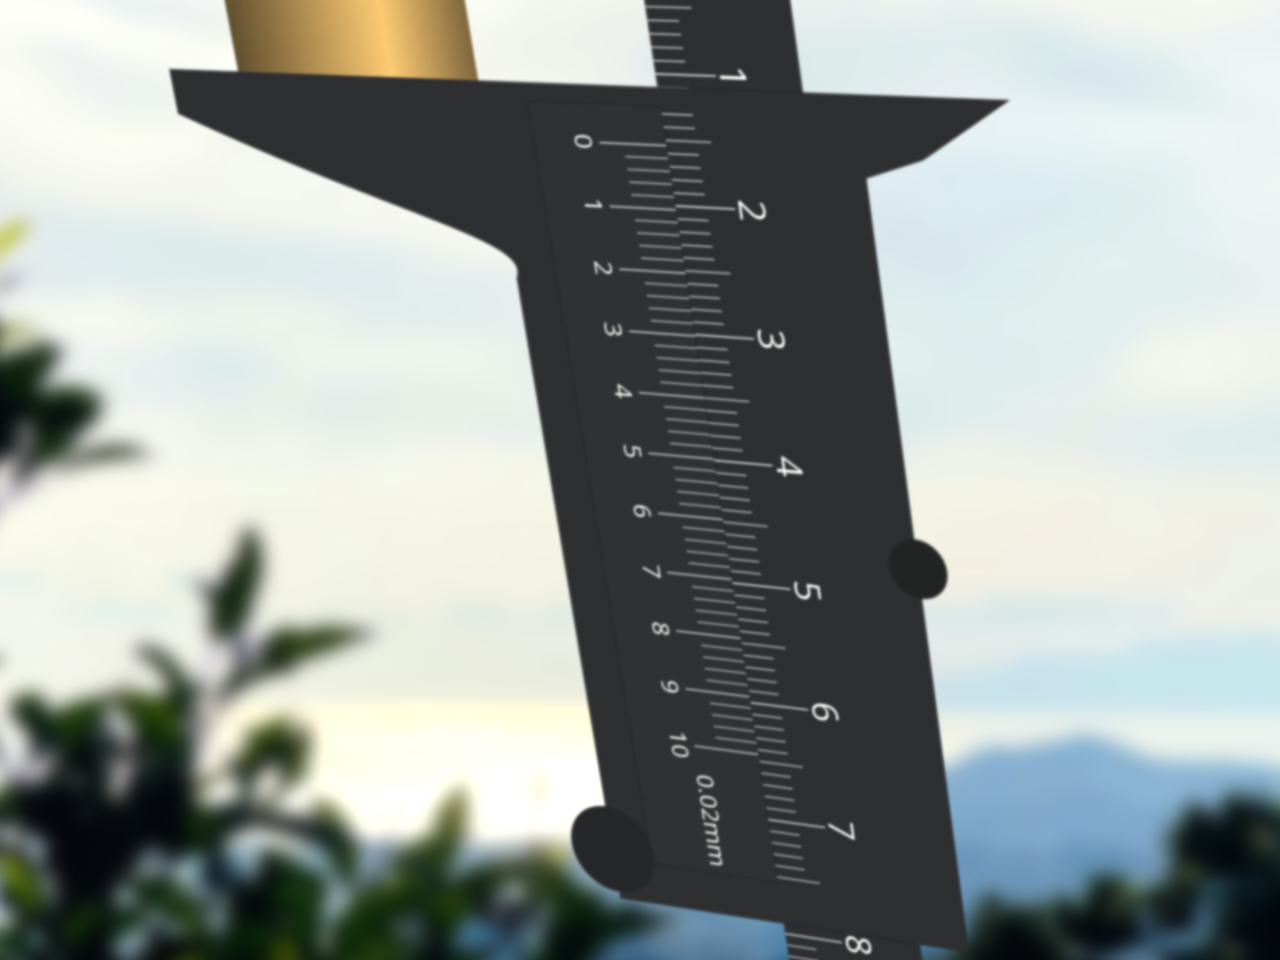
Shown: 15.4 mm
